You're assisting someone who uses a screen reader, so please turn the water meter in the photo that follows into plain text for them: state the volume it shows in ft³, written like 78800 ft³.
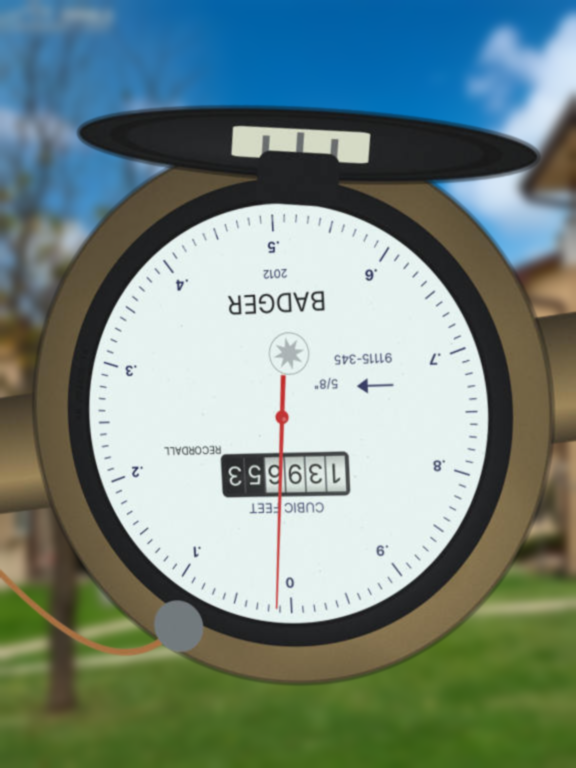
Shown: 139653.01 ft³
